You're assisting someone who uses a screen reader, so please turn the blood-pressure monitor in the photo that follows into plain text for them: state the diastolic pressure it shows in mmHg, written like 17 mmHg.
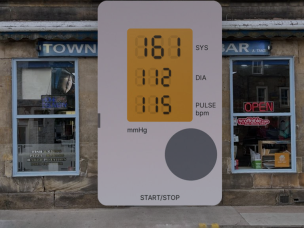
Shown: 112 mmHg
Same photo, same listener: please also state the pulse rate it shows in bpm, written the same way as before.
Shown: 115 bpm
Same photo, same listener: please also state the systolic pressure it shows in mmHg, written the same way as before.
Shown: 161 mmHg
